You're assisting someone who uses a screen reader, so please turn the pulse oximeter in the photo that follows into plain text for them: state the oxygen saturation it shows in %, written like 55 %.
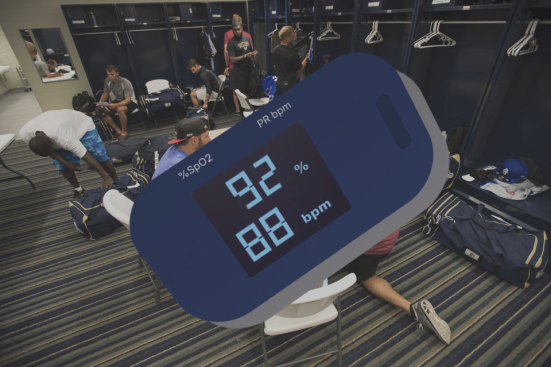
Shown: 92 %
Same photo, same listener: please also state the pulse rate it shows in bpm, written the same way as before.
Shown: 88 bpm
